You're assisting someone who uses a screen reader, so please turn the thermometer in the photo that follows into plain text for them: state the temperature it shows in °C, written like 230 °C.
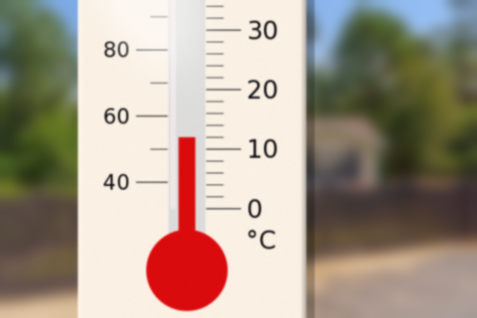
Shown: 12 °C
